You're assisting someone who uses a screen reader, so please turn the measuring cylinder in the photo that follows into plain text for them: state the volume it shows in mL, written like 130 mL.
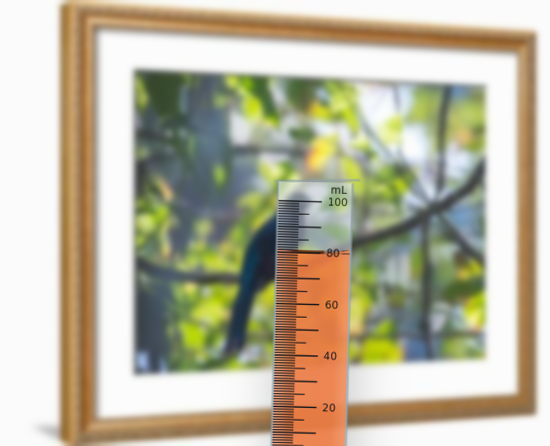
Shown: 80 mL
